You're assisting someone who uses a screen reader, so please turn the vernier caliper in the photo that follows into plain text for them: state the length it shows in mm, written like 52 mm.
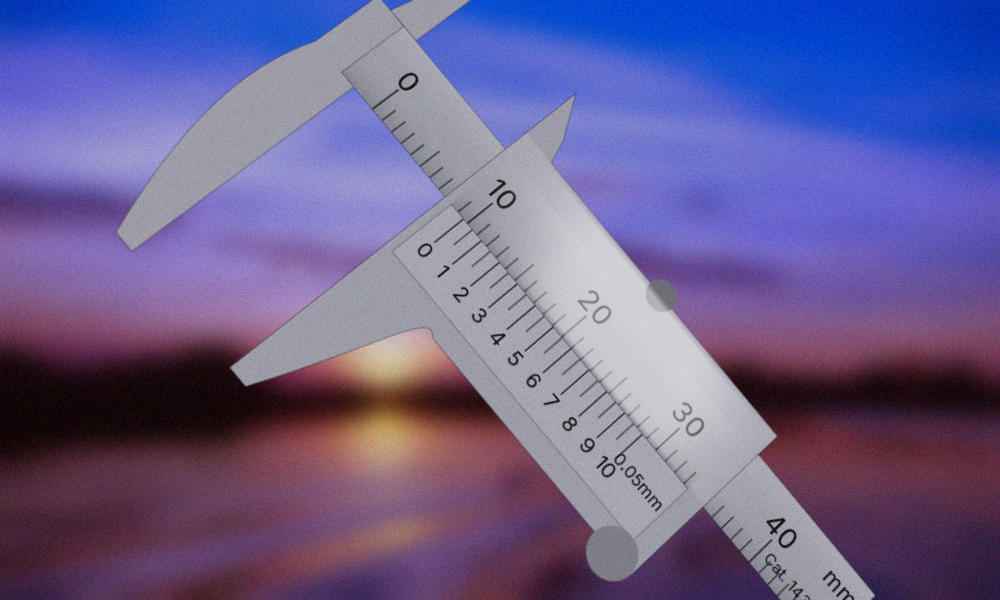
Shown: 9.6 mm
